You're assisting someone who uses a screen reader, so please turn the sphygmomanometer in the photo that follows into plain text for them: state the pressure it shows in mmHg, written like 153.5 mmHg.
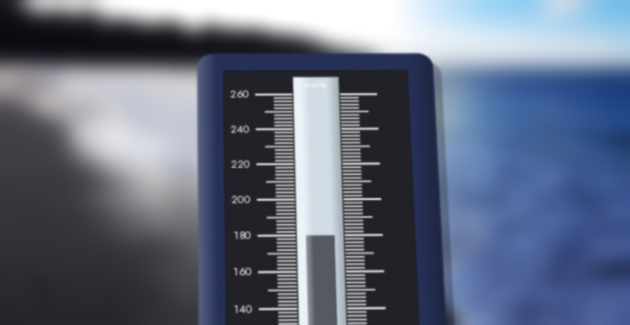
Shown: 180 mmHg
